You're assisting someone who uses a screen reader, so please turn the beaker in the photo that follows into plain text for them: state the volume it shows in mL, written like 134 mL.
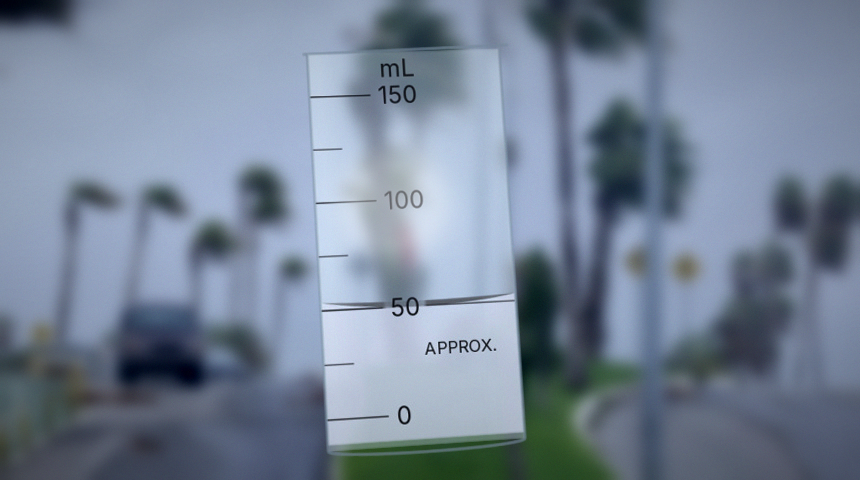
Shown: 50 mL
